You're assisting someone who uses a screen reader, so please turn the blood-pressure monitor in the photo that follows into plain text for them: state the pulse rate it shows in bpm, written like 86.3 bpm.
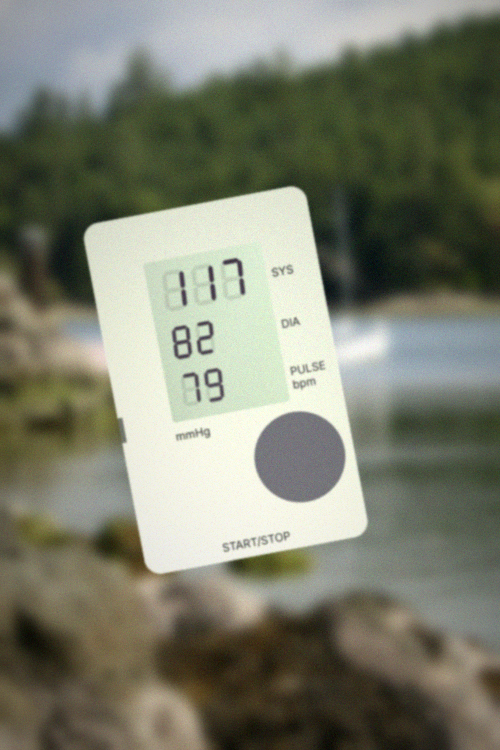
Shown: 79 bpm
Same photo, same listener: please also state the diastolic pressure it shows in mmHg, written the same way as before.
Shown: 82 mmHg
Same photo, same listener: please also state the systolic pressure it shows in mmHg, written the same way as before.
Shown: 117 mmHg
